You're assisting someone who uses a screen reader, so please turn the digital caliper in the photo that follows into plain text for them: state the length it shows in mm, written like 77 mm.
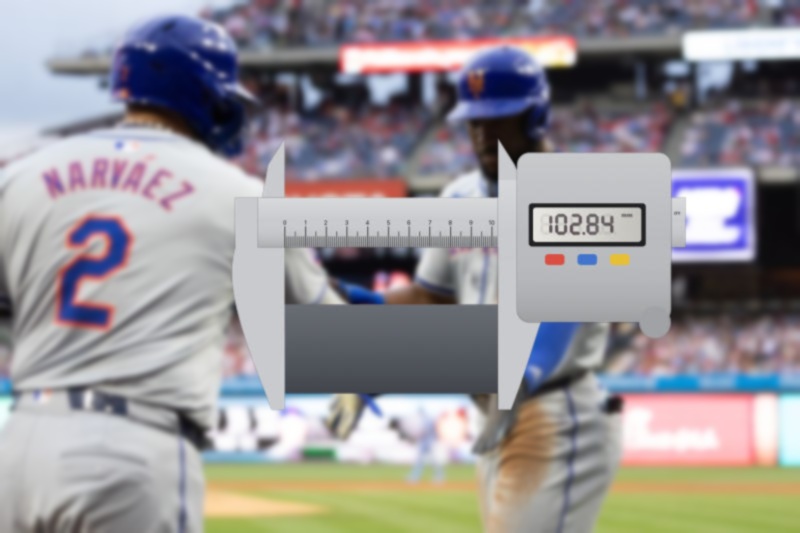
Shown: 102.84 mm
